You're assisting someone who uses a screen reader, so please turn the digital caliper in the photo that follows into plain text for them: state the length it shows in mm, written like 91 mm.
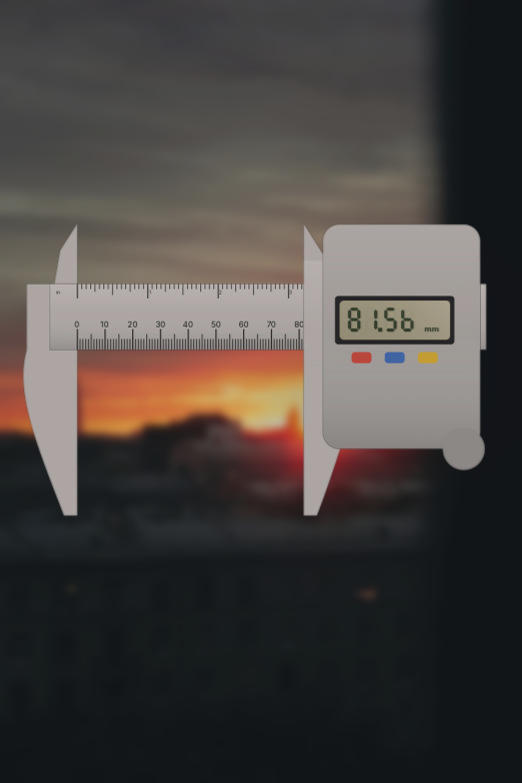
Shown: 81.56 mm
